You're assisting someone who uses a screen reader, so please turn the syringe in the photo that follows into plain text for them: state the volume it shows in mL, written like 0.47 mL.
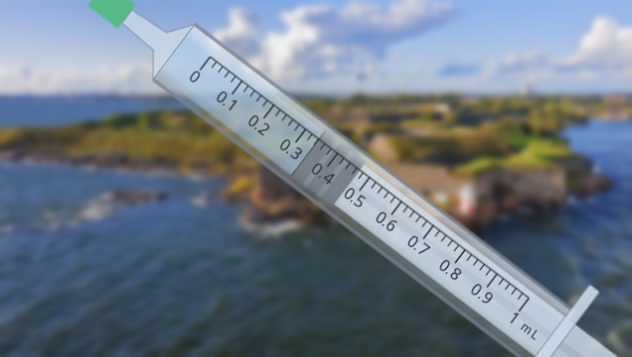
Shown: 0.34 mL
